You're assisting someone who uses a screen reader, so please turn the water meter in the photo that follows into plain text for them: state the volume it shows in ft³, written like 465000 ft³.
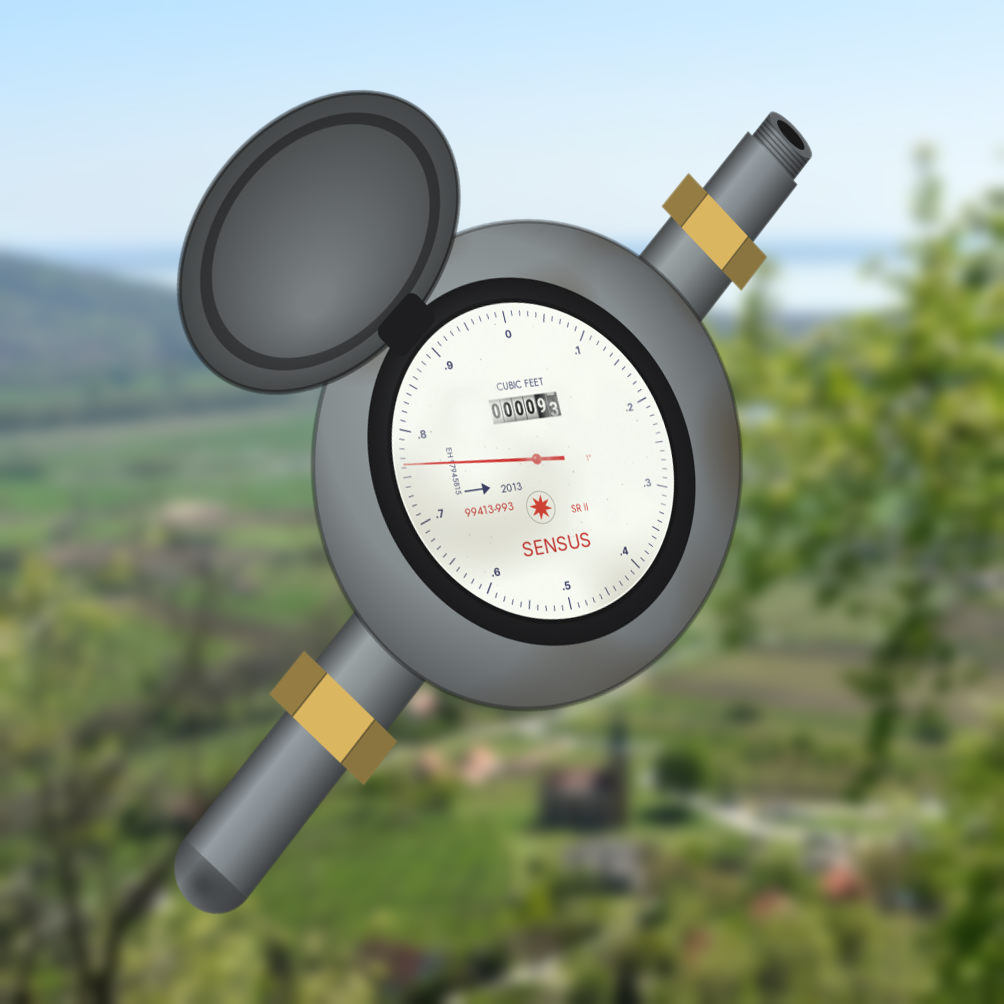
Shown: 92.76 ft³
